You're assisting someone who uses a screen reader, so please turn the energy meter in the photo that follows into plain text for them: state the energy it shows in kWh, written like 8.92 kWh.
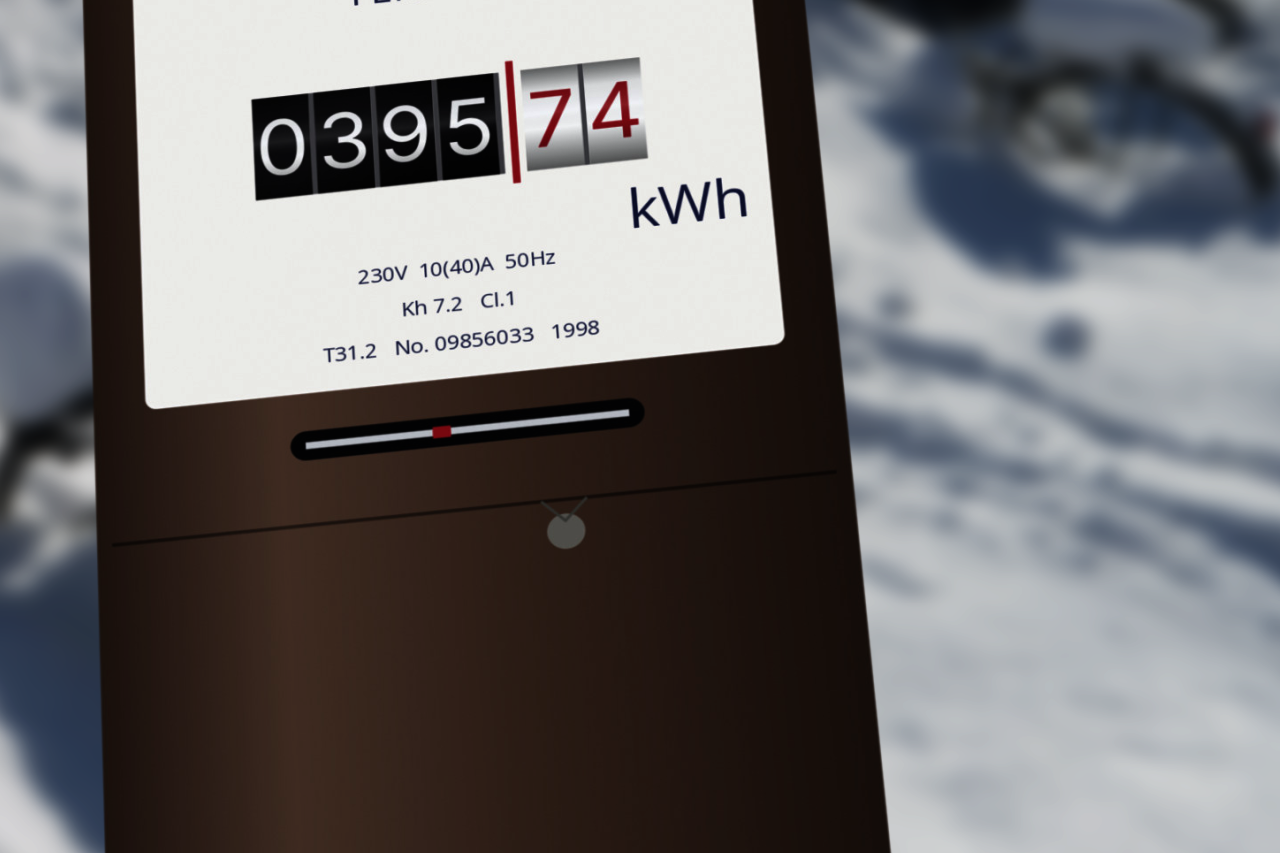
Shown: 395.74 kWh
